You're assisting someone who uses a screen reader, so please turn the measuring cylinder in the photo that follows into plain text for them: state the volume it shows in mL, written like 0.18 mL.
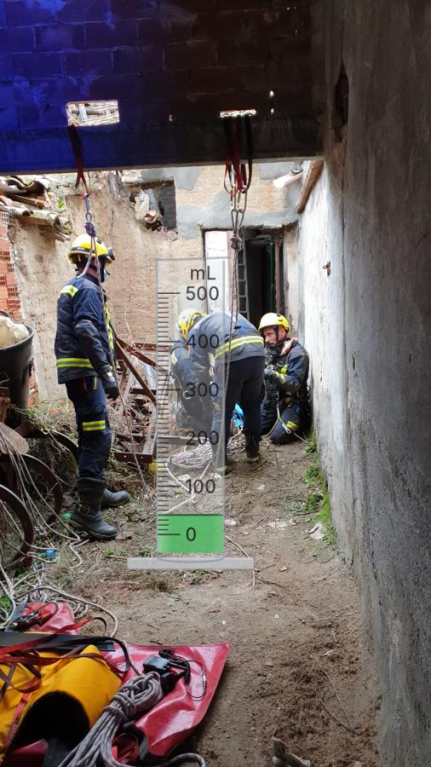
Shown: 40 mL
